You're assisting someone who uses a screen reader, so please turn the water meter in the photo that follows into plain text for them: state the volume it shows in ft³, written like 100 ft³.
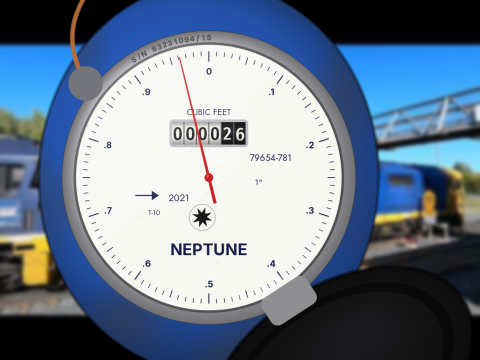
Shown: 25.96 ft³
